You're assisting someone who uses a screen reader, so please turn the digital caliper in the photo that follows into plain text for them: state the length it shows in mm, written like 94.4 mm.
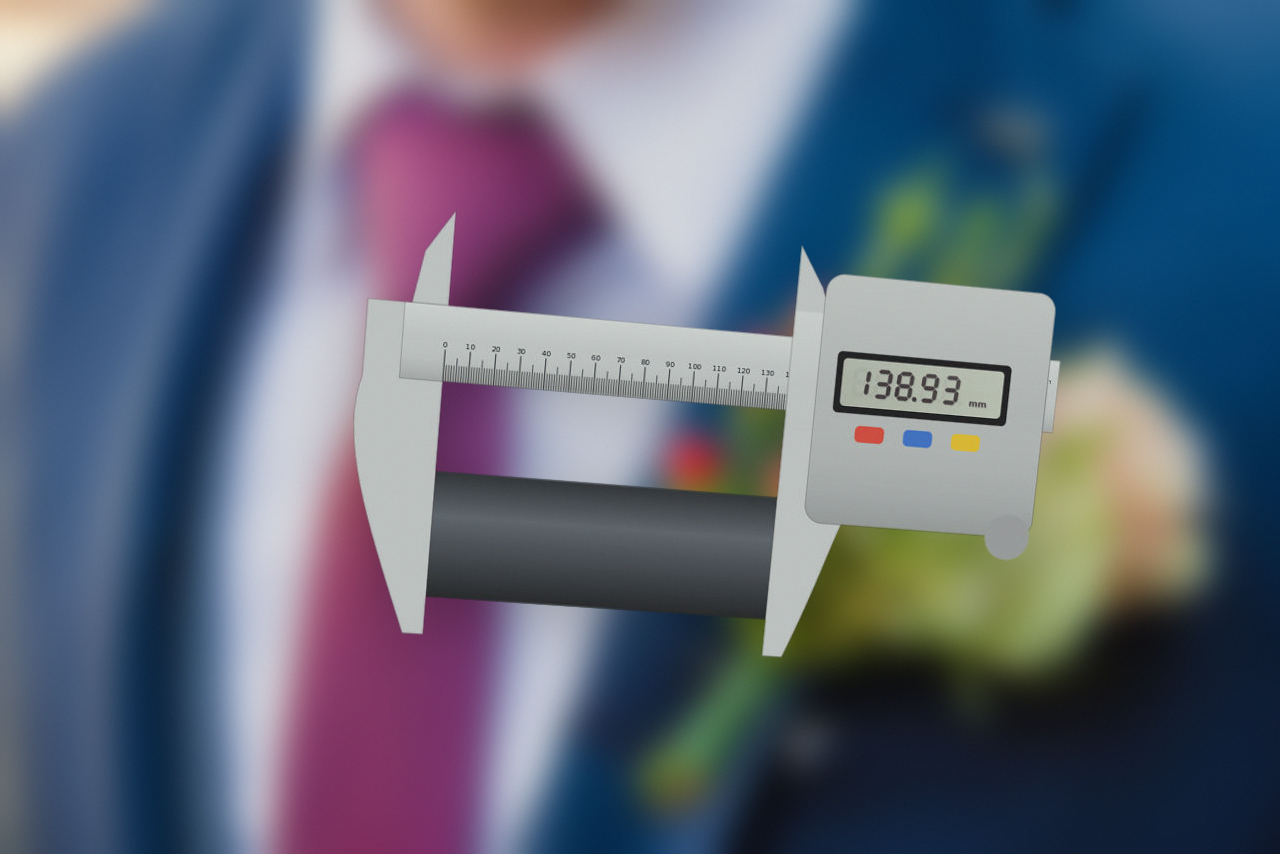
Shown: 138.93 mm
